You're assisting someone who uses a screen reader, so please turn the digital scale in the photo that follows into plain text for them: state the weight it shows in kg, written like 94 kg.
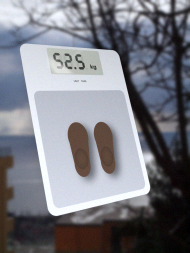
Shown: 52.5 kg
